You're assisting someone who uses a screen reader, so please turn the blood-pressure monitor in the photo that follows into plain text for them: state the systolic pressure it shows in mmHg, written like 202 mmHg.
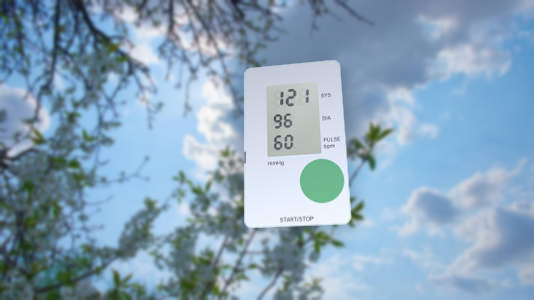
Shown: 121 mmHg
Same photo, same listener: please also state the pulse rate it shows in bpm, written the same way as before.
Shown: 60 bpm
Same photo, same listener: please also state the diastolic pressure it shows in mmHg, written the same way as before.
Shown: 96 mmHg
